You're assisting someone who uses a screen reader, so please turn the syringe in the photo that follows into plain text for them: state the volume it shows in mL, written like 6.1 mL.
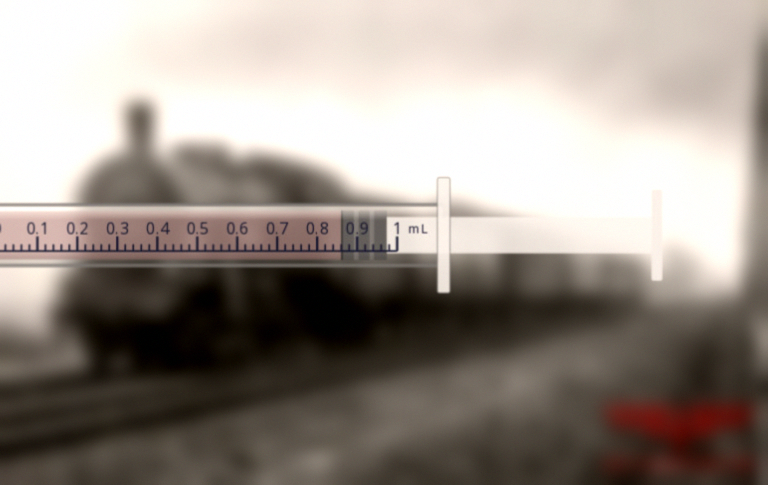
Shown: 0.86 mL
